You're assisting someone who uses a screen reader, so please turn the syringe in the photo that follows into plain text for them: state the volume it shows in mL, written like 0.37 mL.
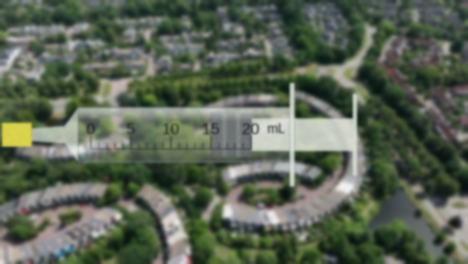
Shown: 15 mL
